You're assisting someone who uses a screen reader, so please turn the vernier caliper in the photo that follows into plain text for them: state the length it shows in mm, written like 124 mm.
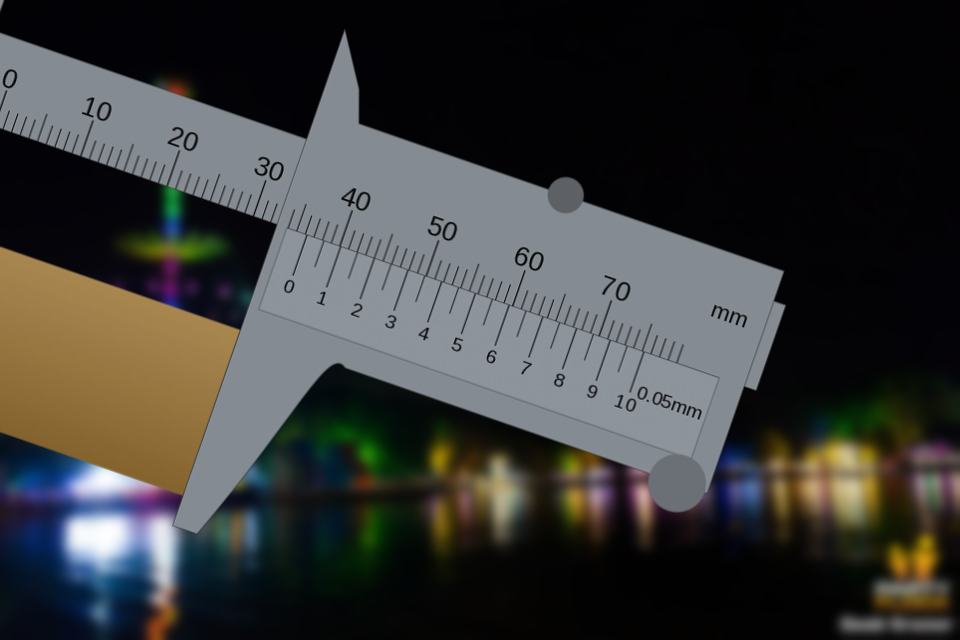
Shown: 36.2 mm
